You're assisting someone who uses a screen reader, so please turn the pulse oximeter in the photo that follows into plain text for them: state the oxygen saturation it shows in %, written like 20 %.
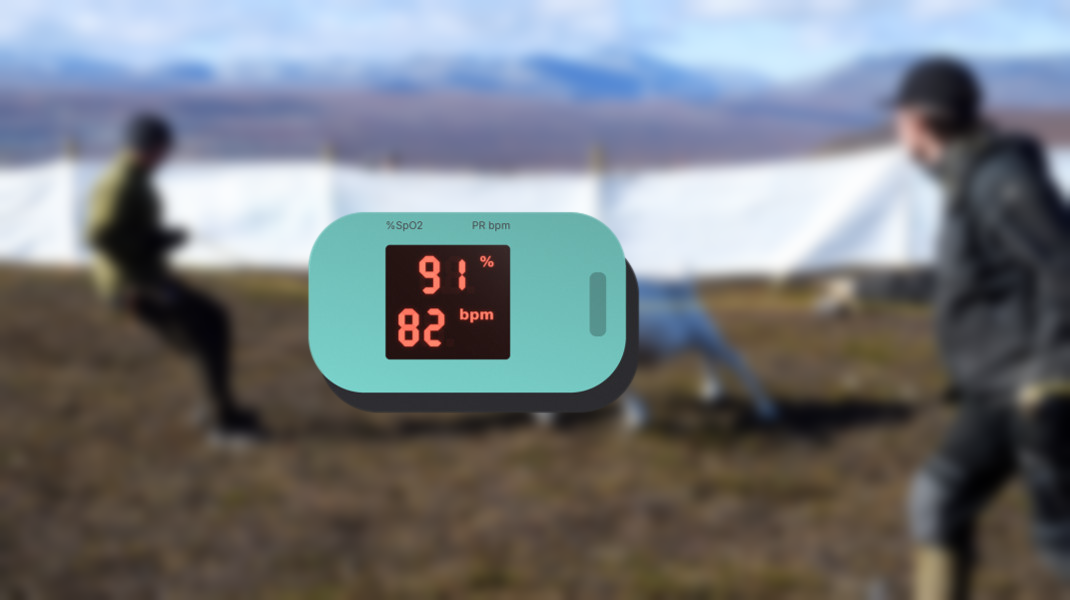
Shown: 91 %
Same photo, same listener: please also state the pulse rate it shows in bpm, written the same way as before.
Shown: 82 bpm
